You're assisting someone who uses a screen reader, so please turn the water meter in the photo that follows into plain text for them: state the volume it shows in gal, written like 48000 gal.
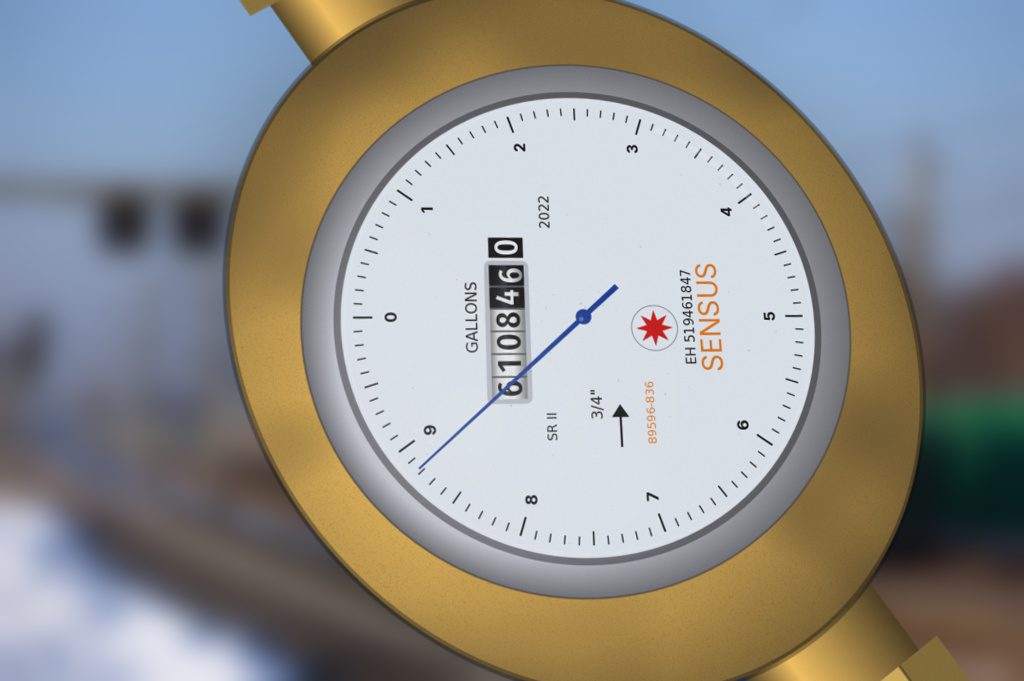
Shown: 6108458.8 gal
